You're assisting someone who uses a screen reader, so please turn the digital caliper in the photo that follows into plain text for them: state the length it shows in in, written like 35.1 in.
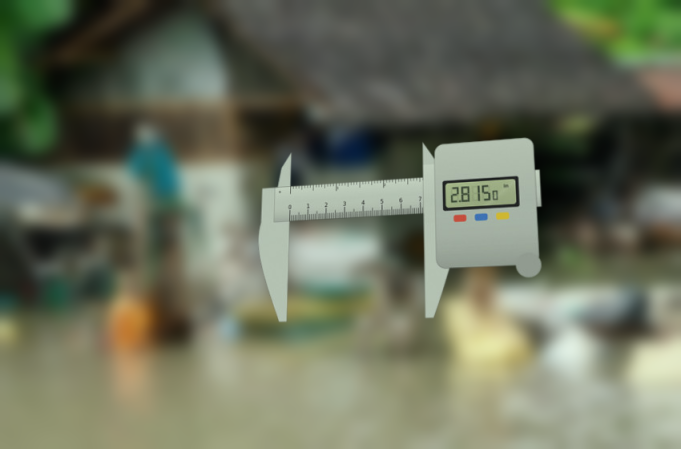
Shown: 2.8150 in
